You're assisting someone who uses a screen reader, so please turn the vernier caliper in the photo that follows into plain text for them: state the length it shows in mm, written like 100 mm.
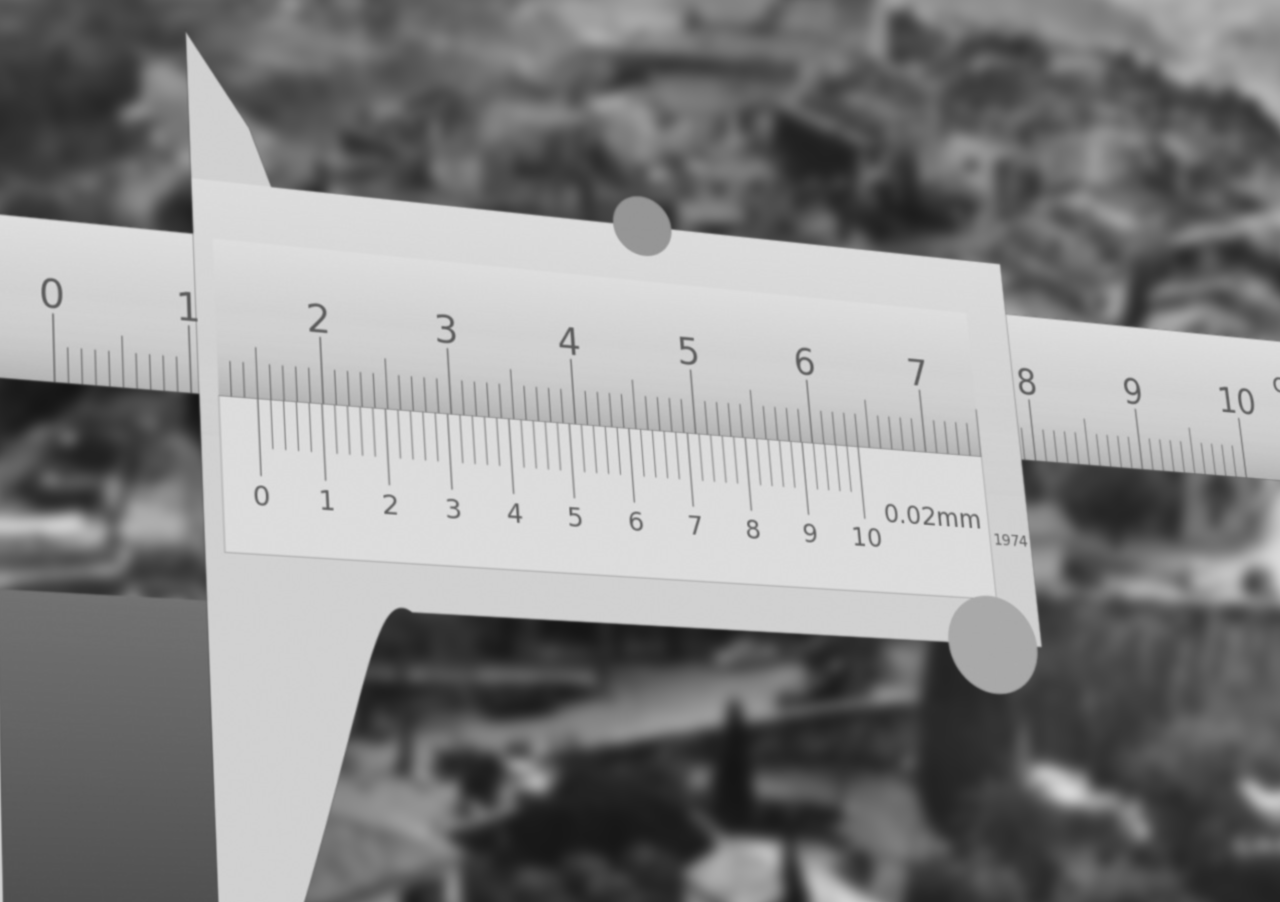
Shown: 15.0 mm
